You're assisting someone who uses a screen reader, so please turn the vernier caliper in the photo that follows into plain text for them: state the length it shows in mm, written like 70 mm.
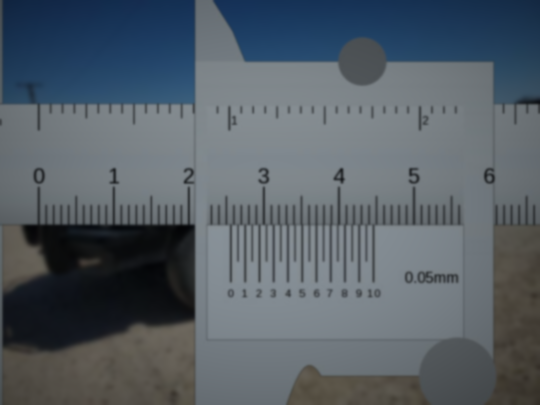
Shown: 25.6 mm
